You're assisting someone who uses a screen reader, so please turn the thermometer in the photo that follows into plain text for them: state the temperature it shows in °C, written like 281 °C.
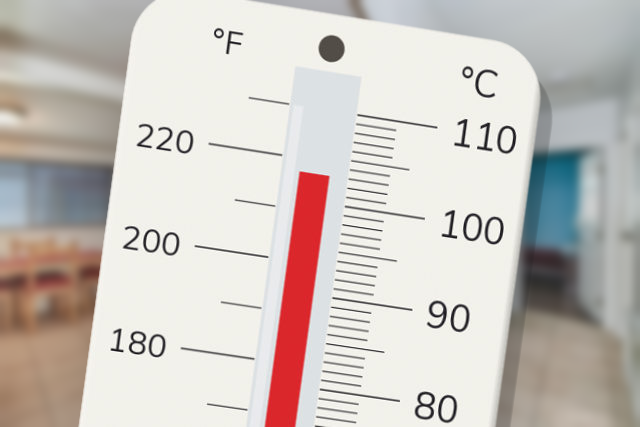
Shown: 103 °C
